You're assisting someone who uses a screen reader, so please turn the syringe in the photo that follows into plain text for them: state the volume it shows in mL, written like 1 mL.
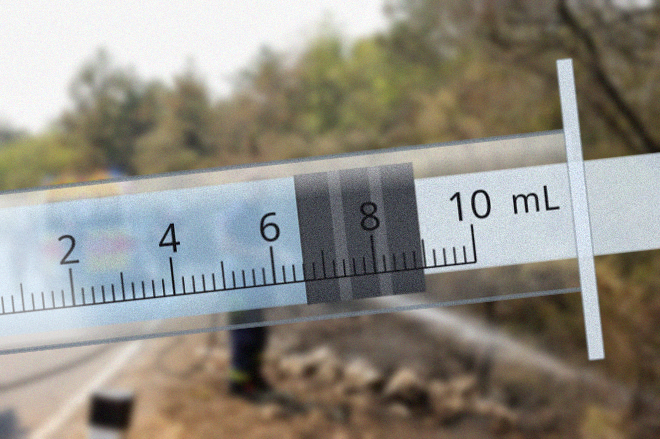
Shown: 6.6 mL
